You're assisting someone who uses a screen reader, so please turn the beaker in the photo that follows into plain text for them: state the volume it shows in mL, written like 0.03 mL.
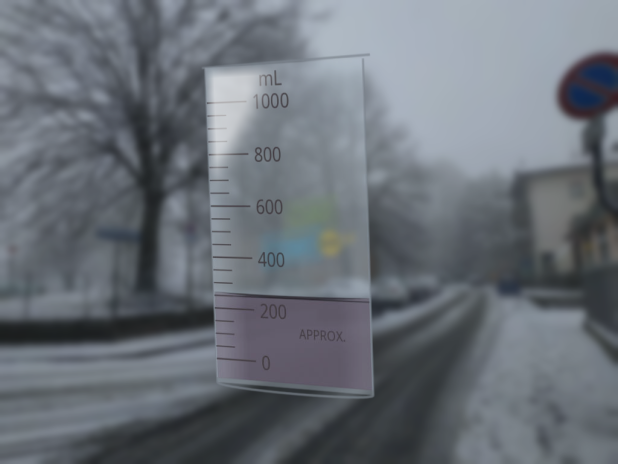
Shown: 250 mL
